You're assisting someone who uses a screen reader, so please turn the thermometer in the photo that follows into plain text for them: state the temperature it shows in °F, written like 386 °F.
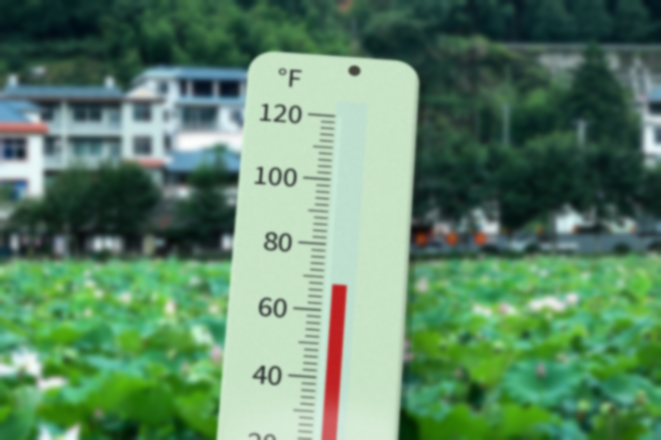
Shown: 68 °F
